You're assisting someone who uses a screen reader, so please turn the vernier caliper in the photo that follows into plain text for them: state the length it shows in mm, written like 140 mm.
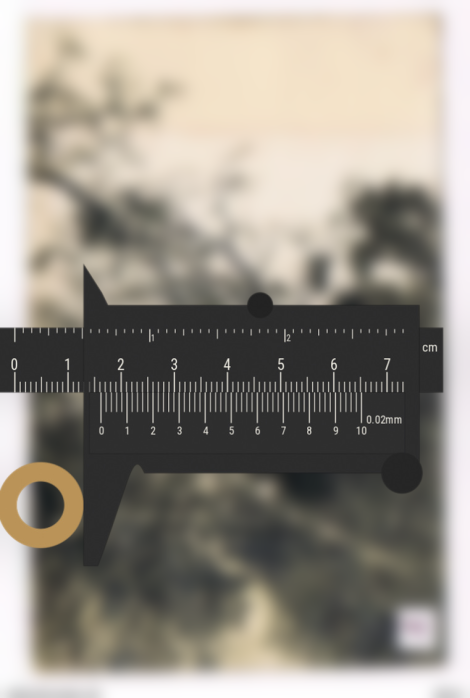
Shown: 16.2 mm
